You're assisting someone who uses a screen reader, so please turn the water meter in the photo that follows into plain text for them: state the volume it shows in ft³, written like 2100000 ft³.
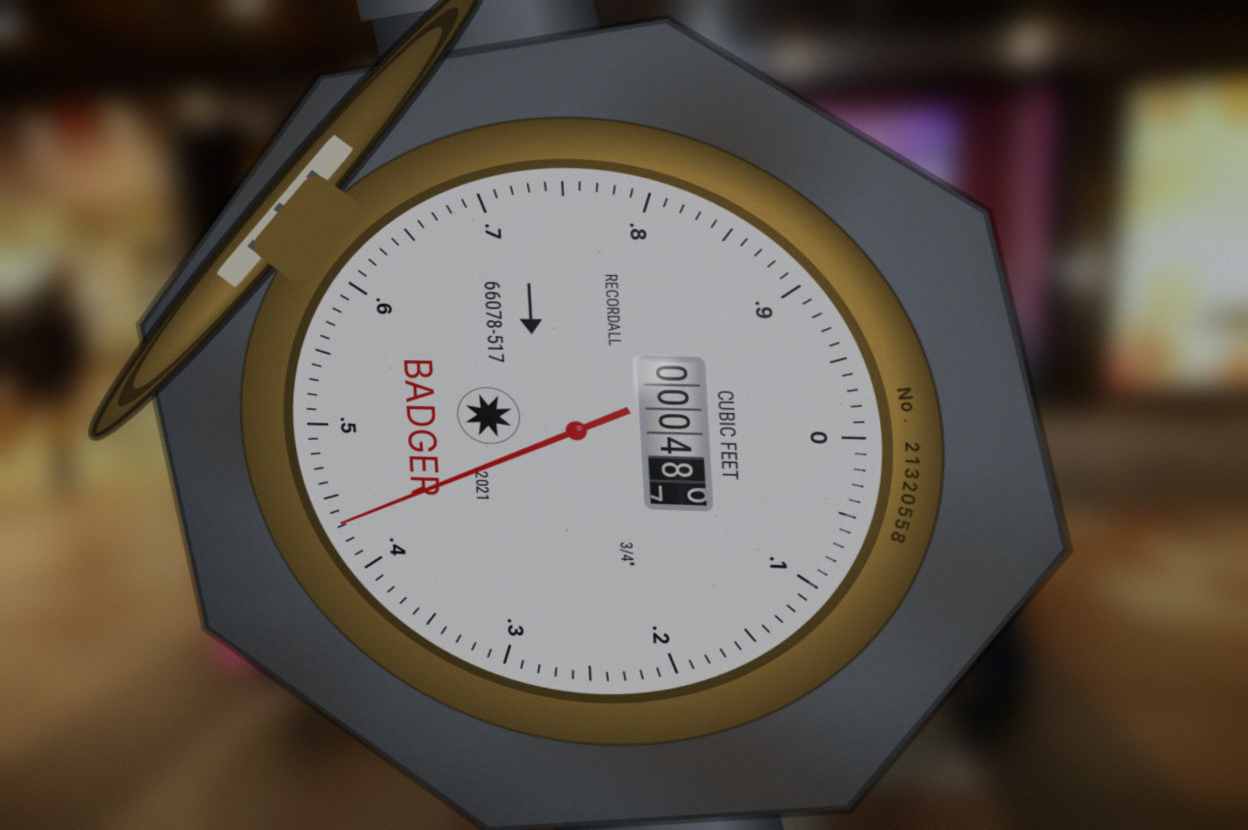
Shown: 486.43 ft³
